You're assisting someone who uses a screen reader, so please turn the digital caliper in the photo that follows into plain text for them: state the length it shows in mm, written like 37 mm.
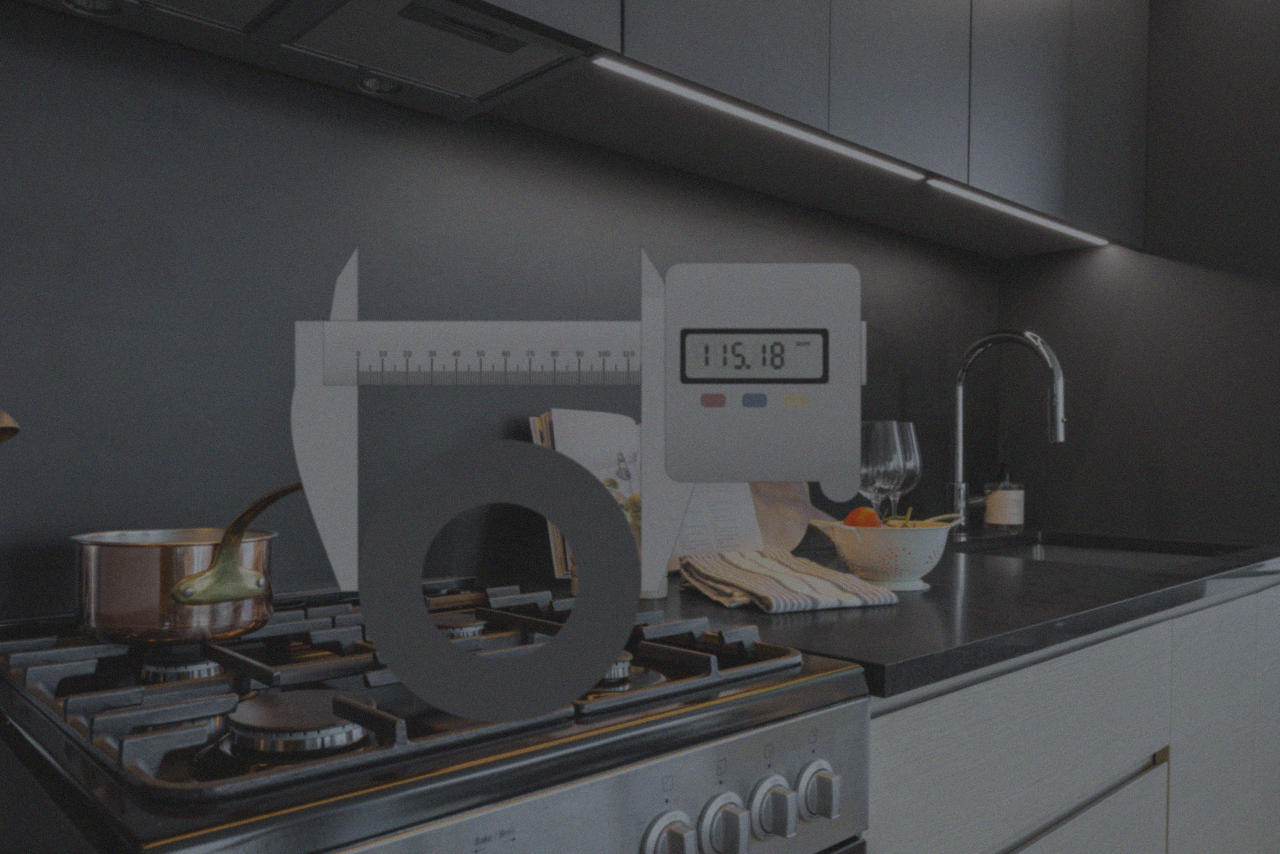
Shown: 115.18 mm
